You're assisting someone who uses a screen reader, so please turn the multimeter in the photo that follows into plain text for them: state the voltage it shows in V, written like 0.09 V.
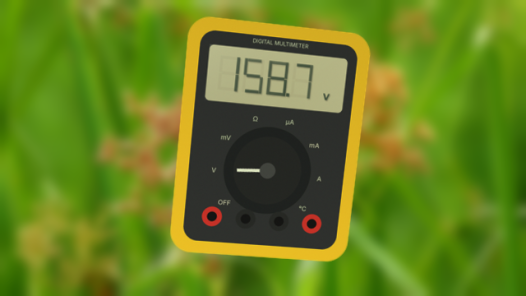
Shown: 158.7 V
